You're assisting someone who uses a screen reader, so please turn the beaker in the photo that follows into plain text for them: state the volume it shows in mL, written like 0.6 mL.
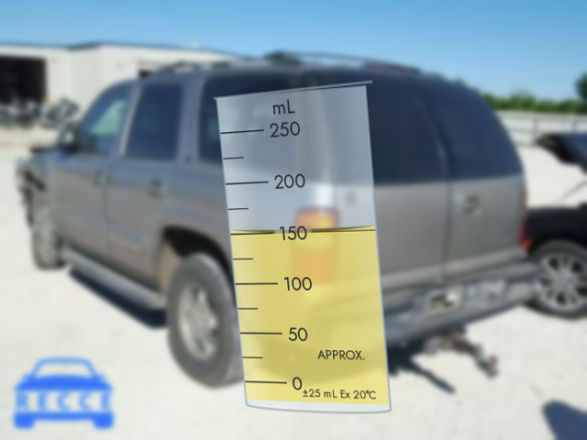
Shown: 150 mL
